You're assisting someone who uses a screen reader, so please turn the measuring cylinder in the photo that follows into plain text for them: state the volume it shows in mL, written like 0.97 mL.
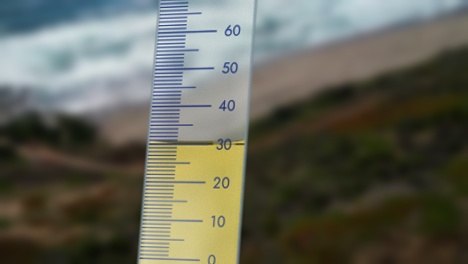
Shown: 30 mL
